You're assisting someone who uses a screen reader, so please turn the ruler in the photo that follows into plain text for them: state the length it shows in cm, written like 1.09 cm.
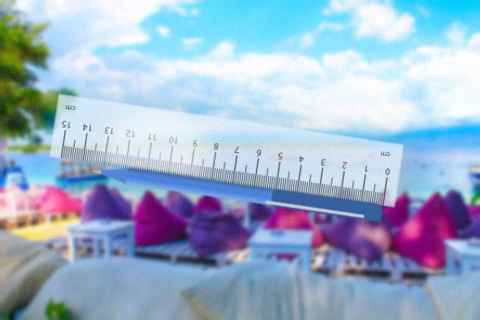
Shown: 13.5 cm
